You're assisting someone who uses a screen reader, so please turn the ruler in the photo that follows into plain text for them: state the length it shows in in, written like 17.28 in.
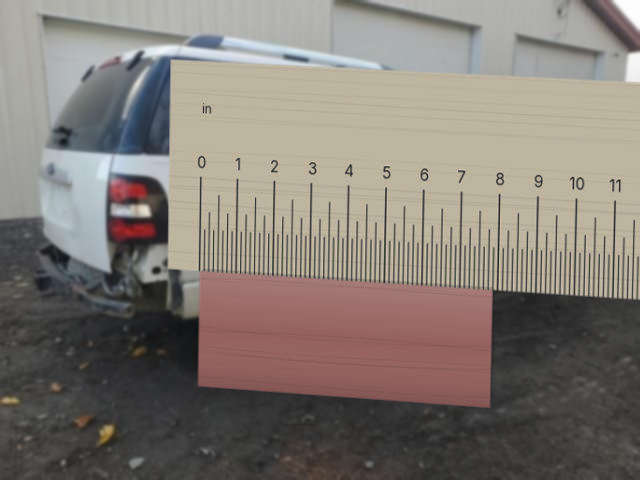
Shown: 7.875 in
